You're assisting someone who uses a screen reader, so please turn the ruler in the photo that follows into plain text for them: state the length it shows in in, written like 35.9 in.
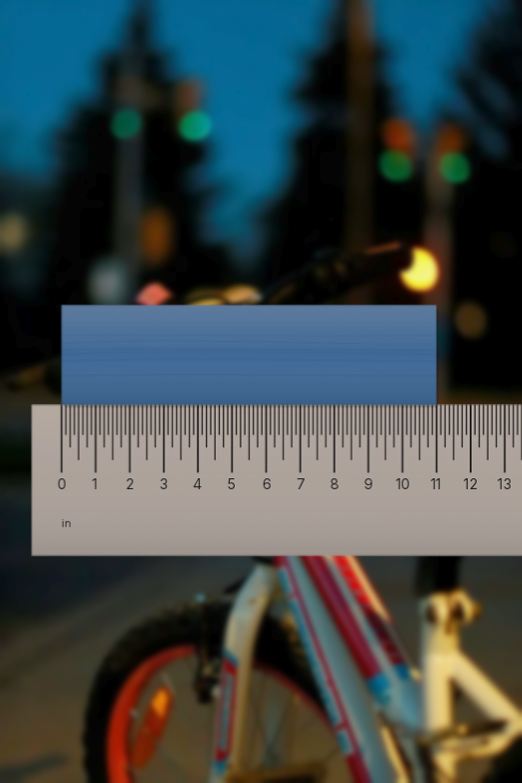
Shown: 11 in
